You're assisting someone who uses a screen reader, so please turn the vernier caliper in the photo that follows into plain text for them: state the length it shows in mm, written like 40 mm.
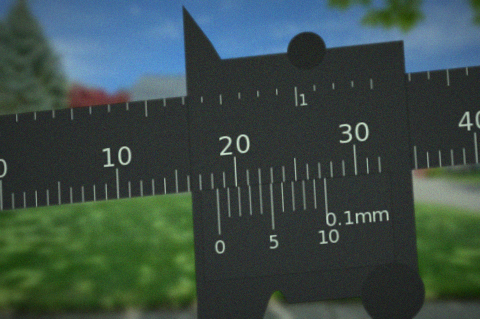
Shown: 18.4 mm
